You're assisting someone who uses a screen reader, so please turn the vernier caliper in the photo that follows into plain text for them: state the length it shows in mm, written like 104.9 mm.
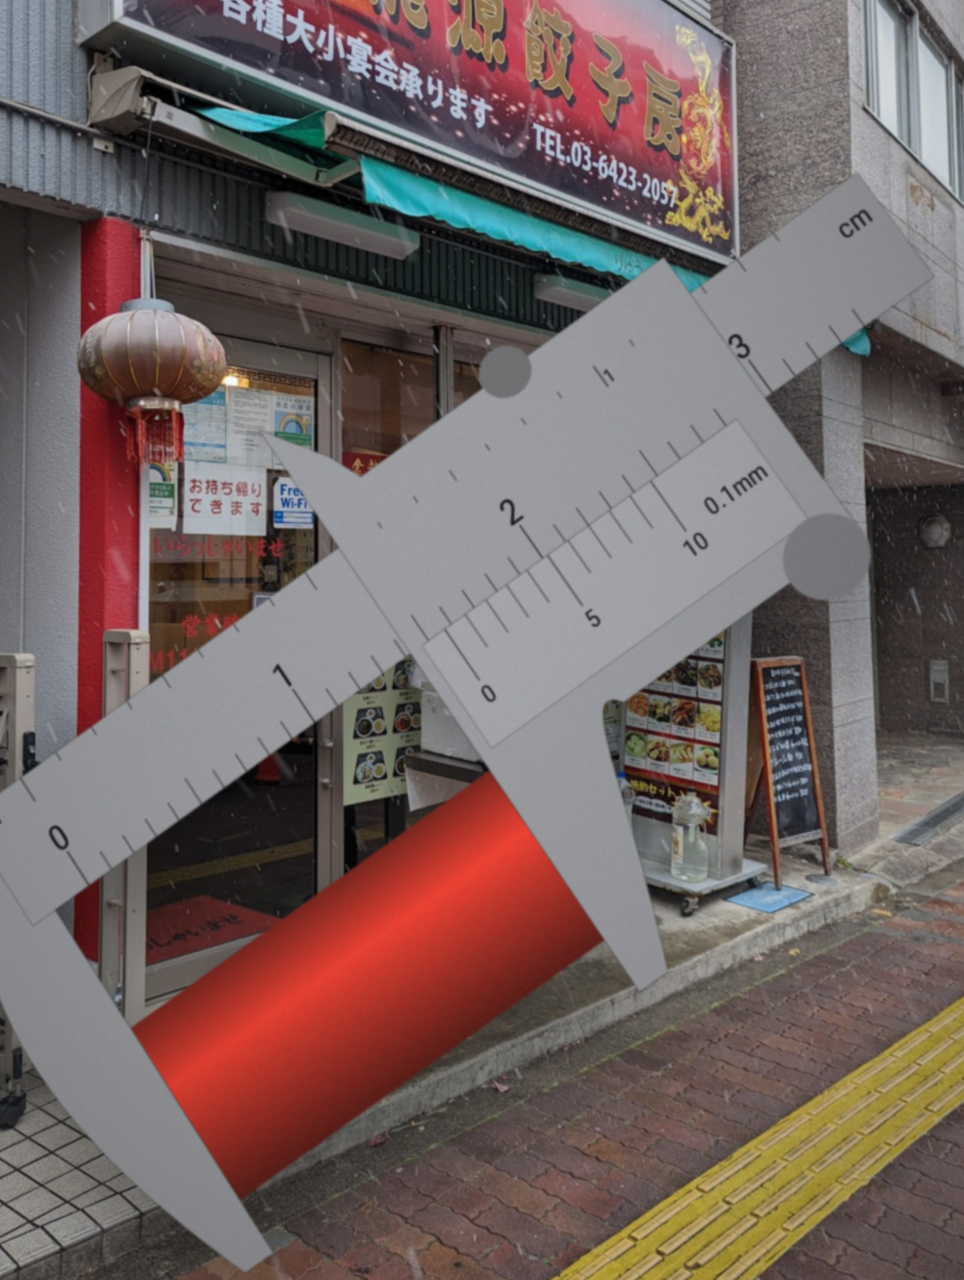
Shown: 15.7 mm
